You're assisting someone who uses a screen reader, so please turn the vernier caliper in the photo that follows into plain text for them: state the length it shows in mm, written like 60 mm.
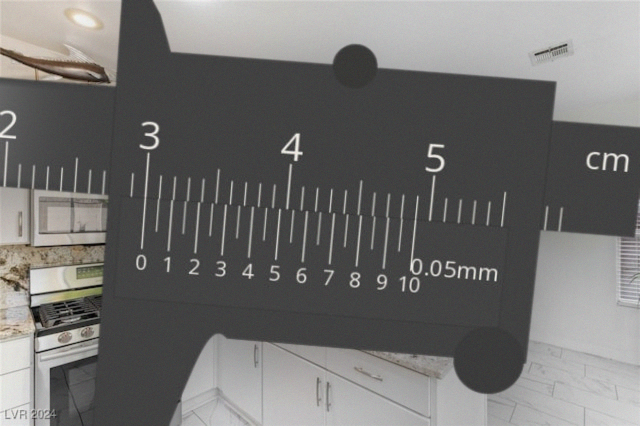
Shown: 30.0 mm
